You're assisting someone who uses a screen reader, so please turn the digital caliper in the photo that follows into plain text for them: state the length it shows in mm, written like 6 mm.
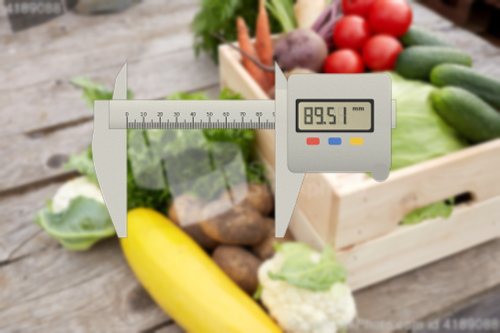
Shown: 89.51 mm
